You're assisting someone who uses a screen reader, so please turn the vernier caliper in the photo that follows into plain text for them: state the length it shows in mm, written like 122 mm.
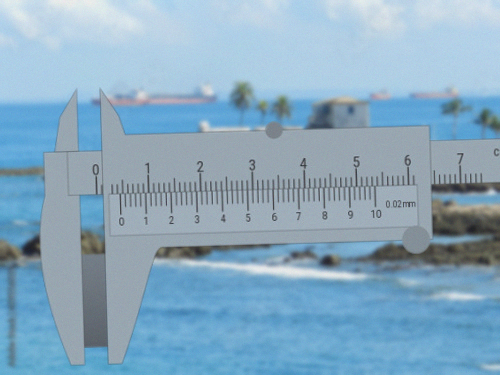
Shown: 4.5 mm
